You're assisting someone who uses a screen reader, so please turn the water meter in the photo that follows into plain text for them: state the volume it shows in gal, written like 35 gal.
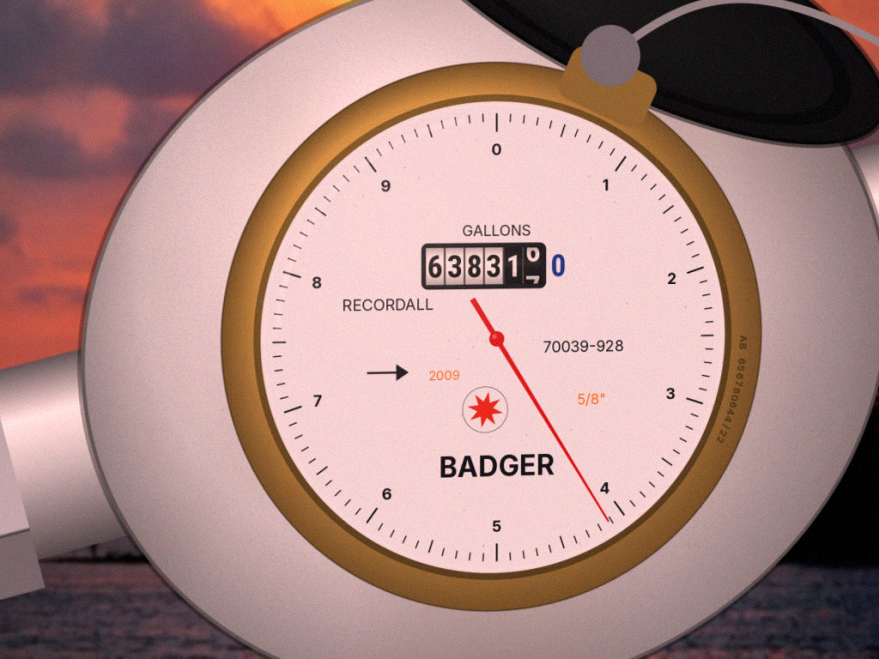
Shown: 6383164.1 gal
